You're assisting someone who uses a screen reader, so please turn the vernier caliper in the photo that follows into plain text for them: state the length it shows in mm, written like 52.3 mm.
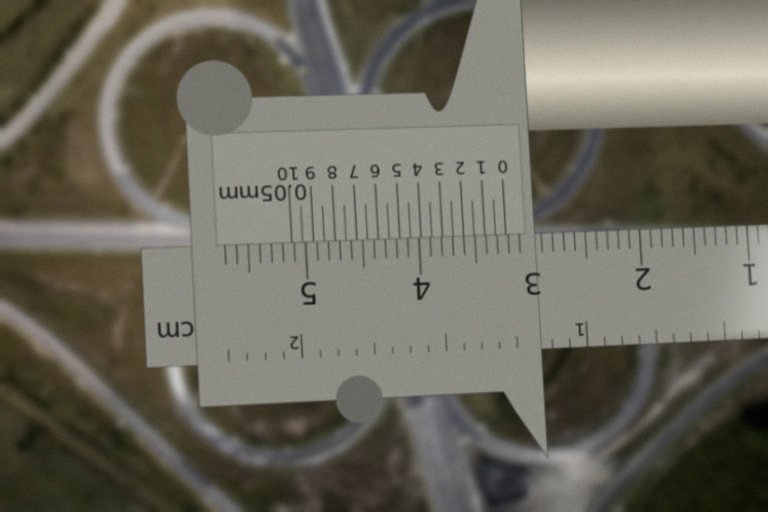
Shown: 32.2 mm
